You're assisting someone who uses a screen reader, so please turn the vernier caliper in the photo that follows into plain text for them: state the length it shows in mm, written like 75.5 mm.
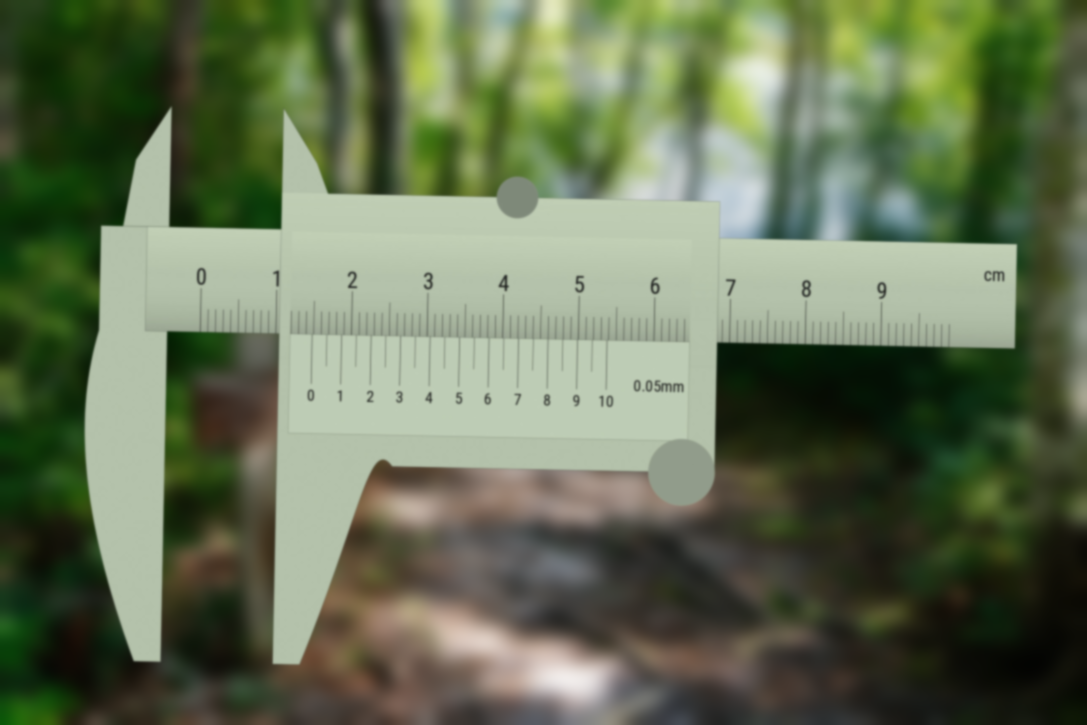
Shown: 14.8 mm
